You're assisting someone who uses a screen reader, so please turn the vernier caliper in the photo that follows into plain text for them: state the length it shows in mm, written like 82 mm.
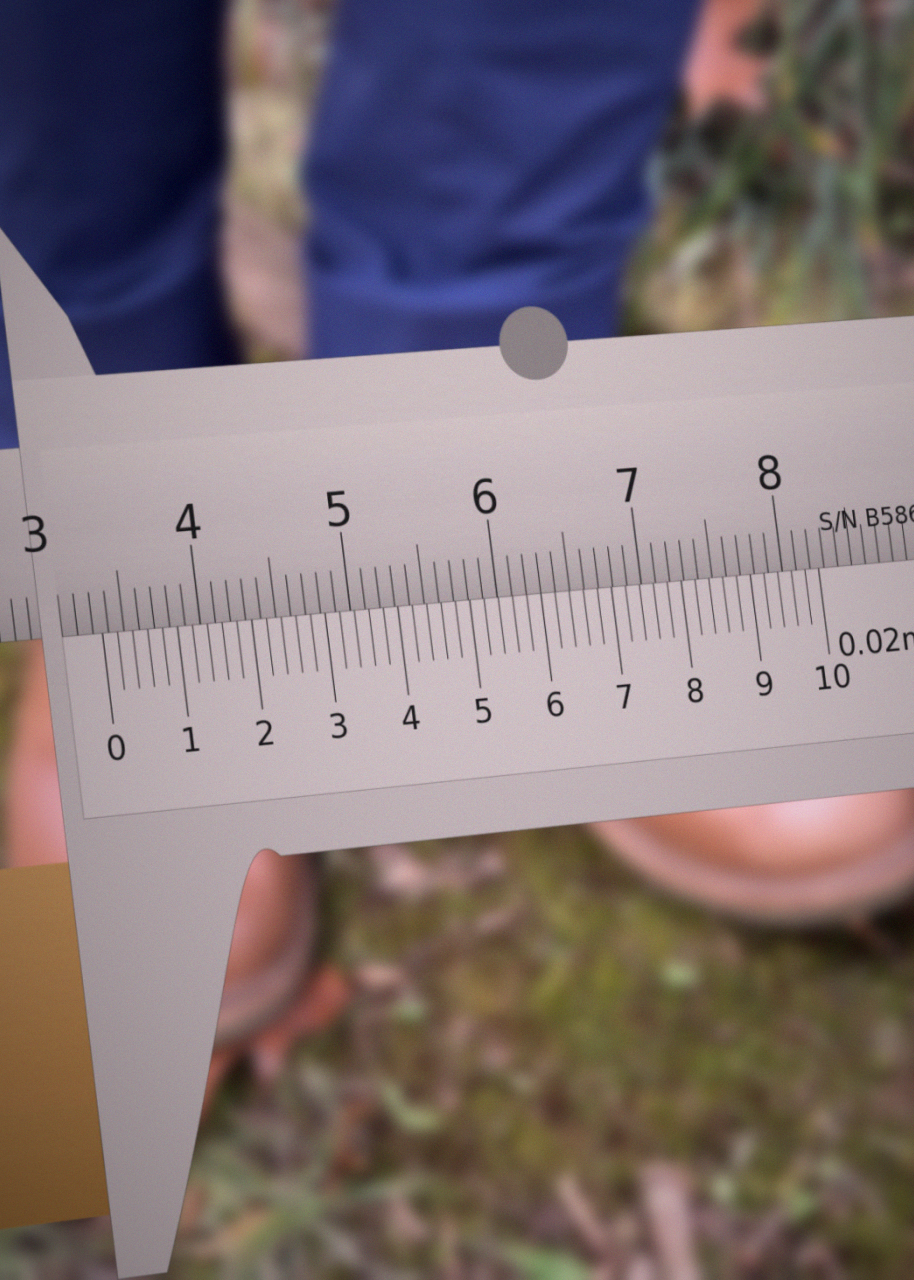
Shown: 33.6 mm
